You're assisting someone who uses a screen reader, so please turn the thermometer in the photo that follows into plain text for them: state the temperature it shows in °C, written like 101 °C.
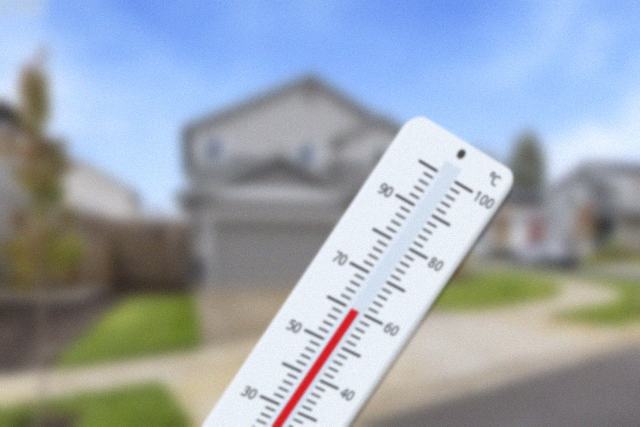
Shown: 60 °C
